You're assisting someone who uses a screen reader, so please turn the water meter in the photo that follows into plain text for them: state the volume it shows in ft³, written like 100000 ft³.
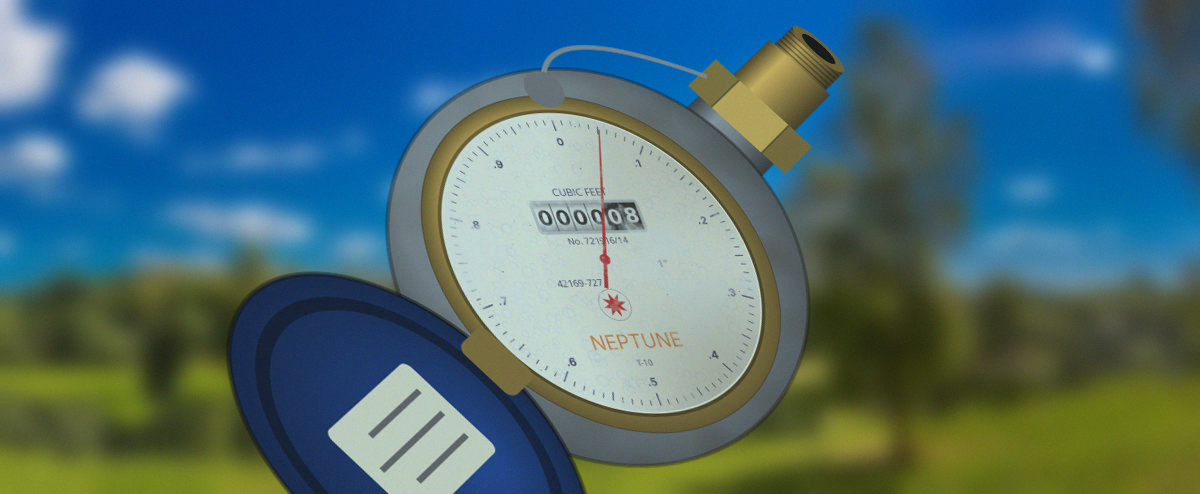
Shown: 8.05 ft³
